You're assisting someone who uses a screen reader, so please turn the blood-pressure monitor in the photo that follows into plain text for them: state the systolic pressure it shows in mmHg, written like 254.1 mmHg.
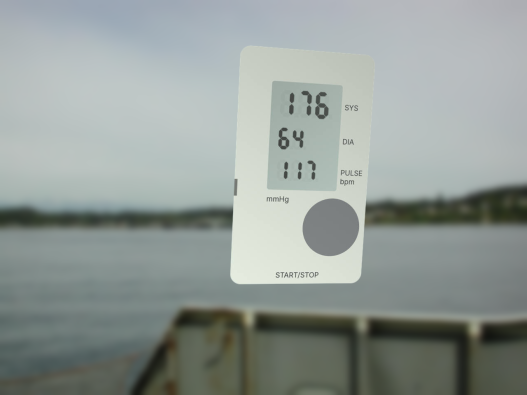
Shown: 176 mmHg
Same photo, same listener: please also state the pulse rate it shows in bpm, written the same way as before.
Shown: 117 bpm
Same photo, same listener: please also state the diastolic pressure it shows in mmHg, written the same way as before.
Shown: 64 mmHg
